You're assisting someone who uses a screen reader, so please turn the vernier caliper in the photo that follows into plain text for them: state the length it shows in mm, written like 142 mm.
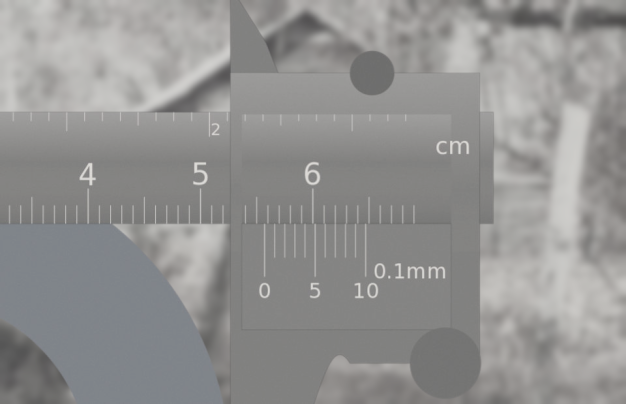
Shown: 55.7 mm
